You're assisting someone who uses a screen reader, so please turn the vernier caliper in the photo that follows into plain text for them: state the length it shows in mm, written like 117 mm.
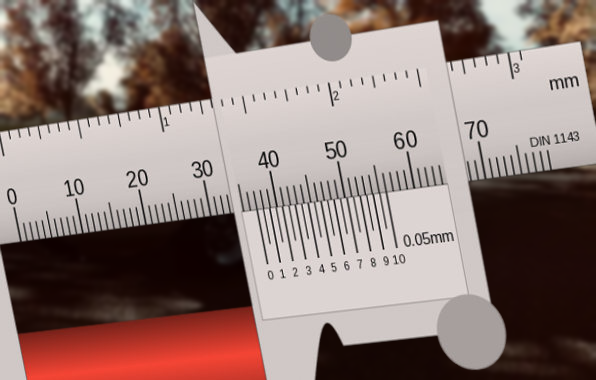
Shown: 37.0 mm
